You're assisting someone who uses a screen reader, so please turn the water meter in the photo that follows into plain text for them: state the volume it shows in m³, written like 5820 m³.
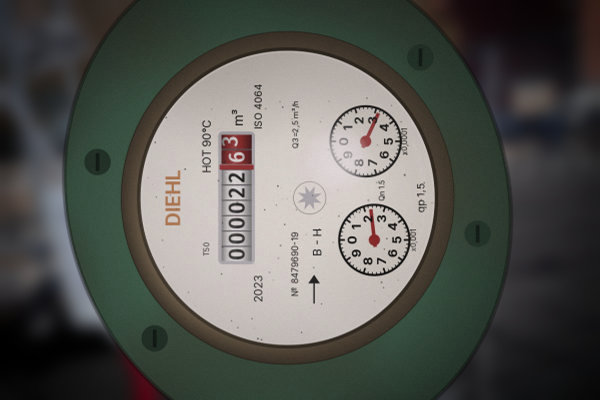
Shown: 22.6323 m³
